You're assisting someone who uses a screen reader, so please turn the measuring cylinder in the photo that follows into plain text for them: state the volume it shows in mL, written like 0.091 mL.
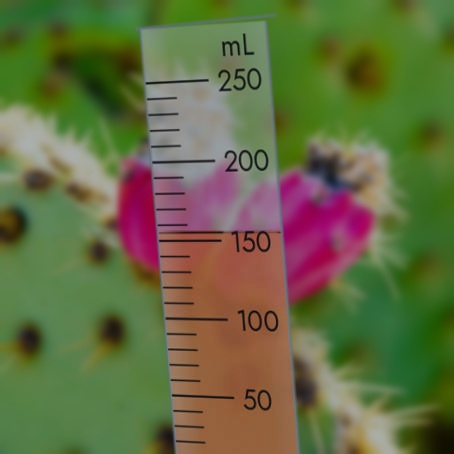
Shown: 155 mL
